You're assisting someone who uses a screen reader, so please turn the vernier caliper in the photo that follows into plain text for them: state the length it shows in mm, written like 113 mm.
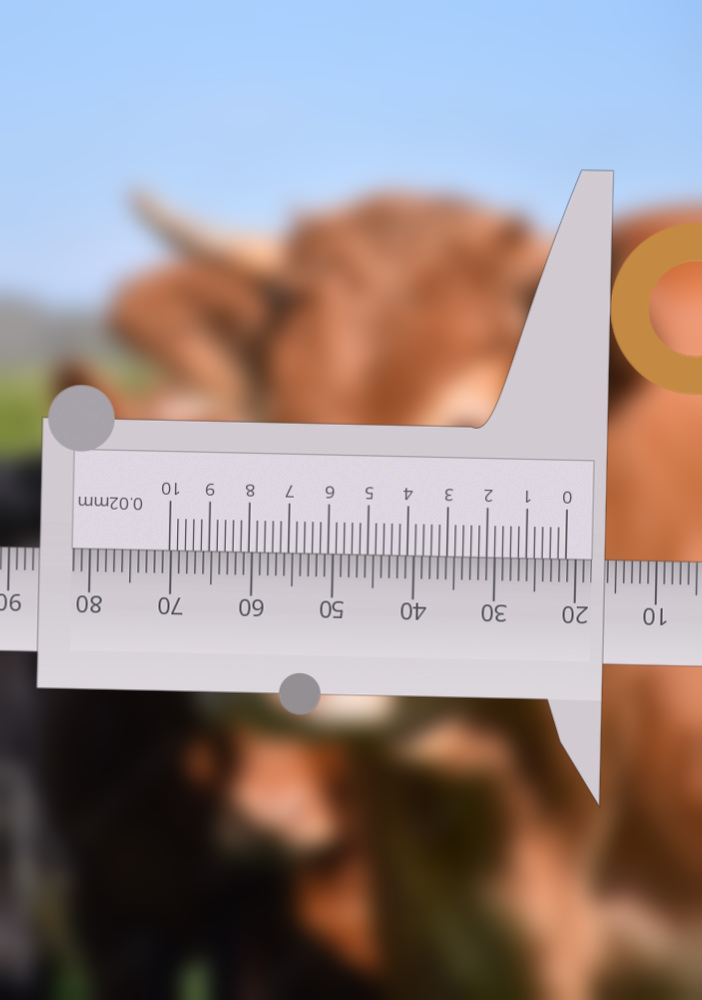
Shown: 21.2 mm
